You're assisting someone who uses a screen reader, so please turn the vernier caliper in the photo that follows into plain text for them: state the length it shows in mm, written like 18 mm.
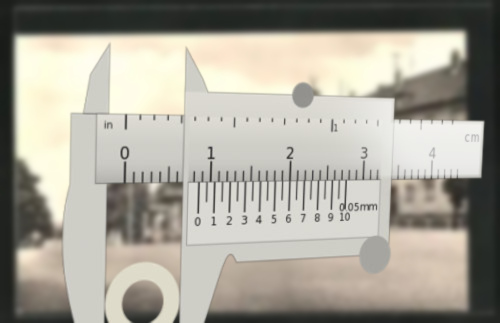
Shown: 8.6 mm
